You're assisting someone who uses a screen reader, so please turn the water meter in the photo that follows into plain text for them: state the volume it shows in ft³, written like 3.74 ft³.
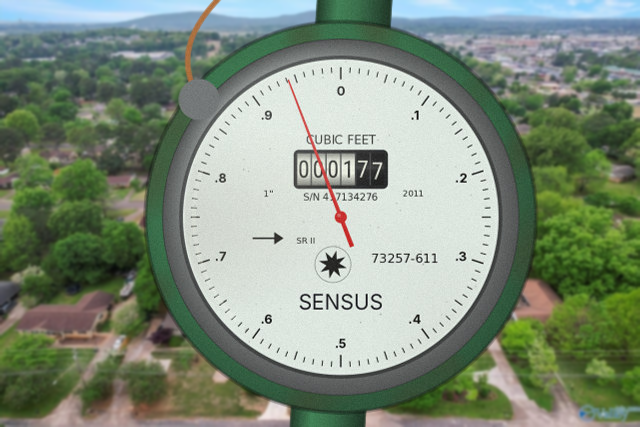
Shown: 176.94 ft³
